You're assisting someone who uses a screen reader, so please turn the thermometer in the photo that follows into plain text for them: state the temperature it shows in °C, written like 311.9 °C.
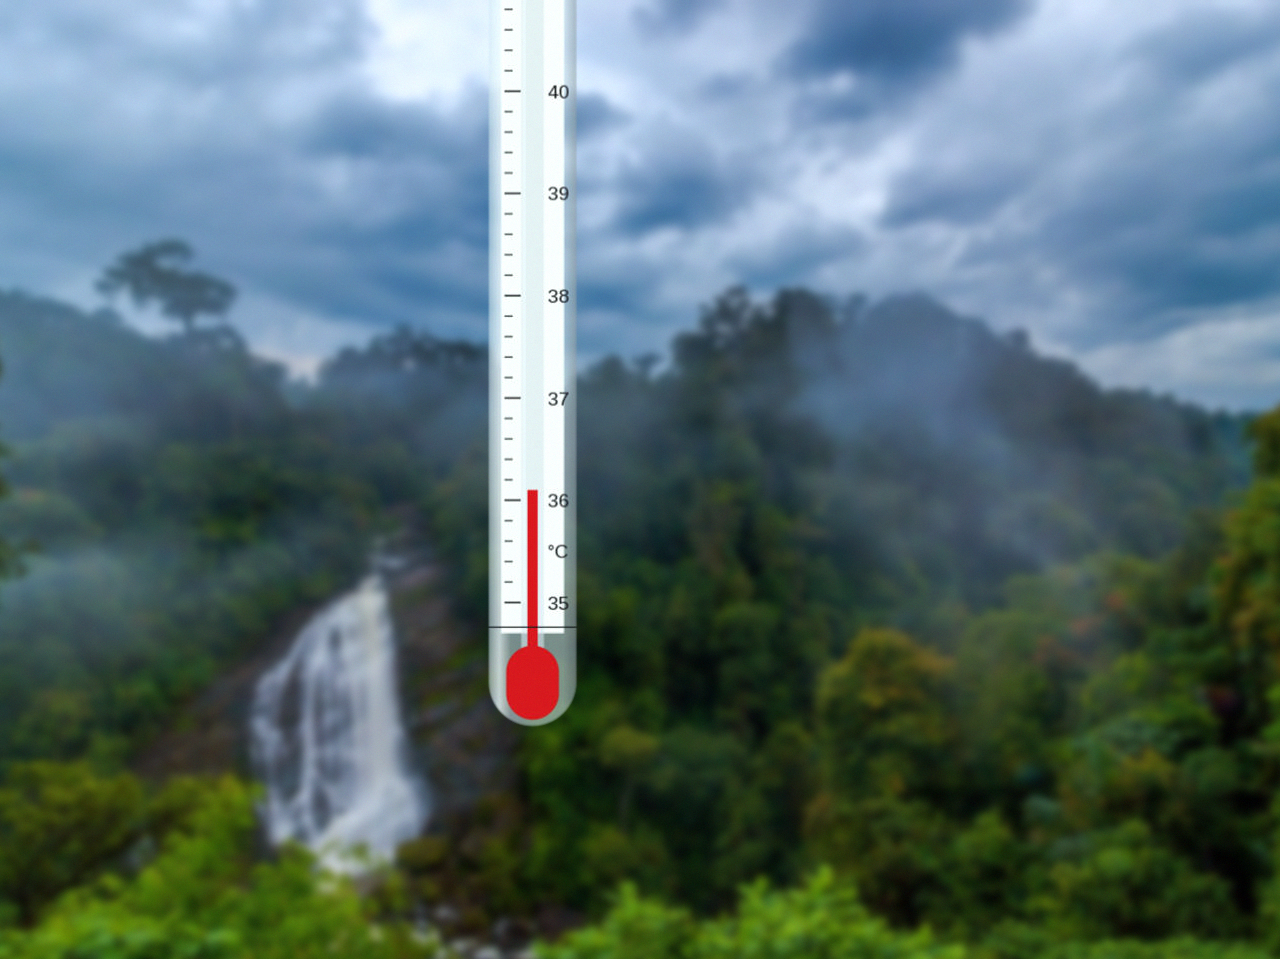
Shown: 36.1 °C
